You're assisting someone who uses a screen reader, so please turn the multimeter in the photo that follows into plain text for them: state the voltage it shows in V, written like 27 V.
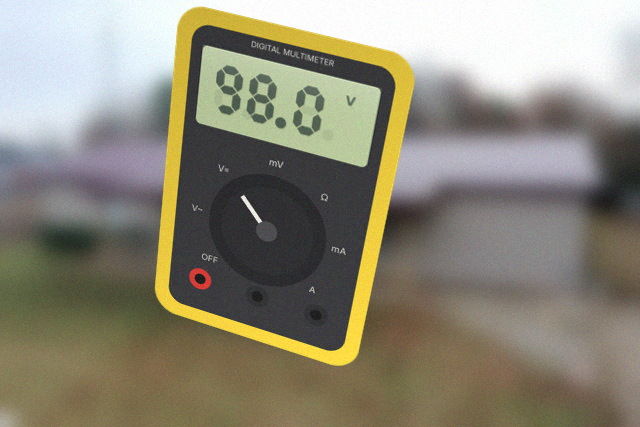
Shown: 98.0 V
